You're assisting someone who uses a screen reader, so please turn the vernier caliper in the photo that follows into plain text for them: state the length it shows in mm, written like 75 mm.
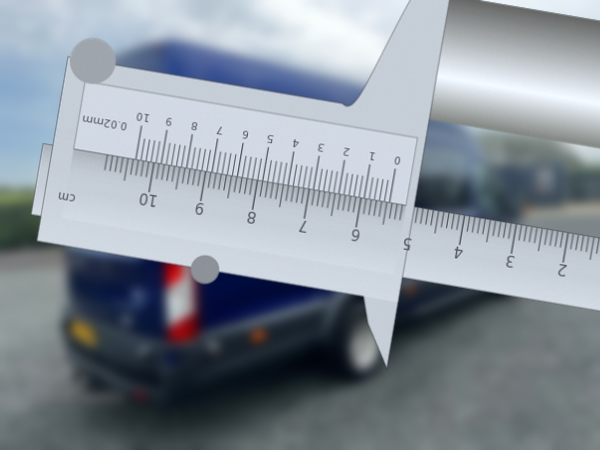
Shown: 54.5 mm
